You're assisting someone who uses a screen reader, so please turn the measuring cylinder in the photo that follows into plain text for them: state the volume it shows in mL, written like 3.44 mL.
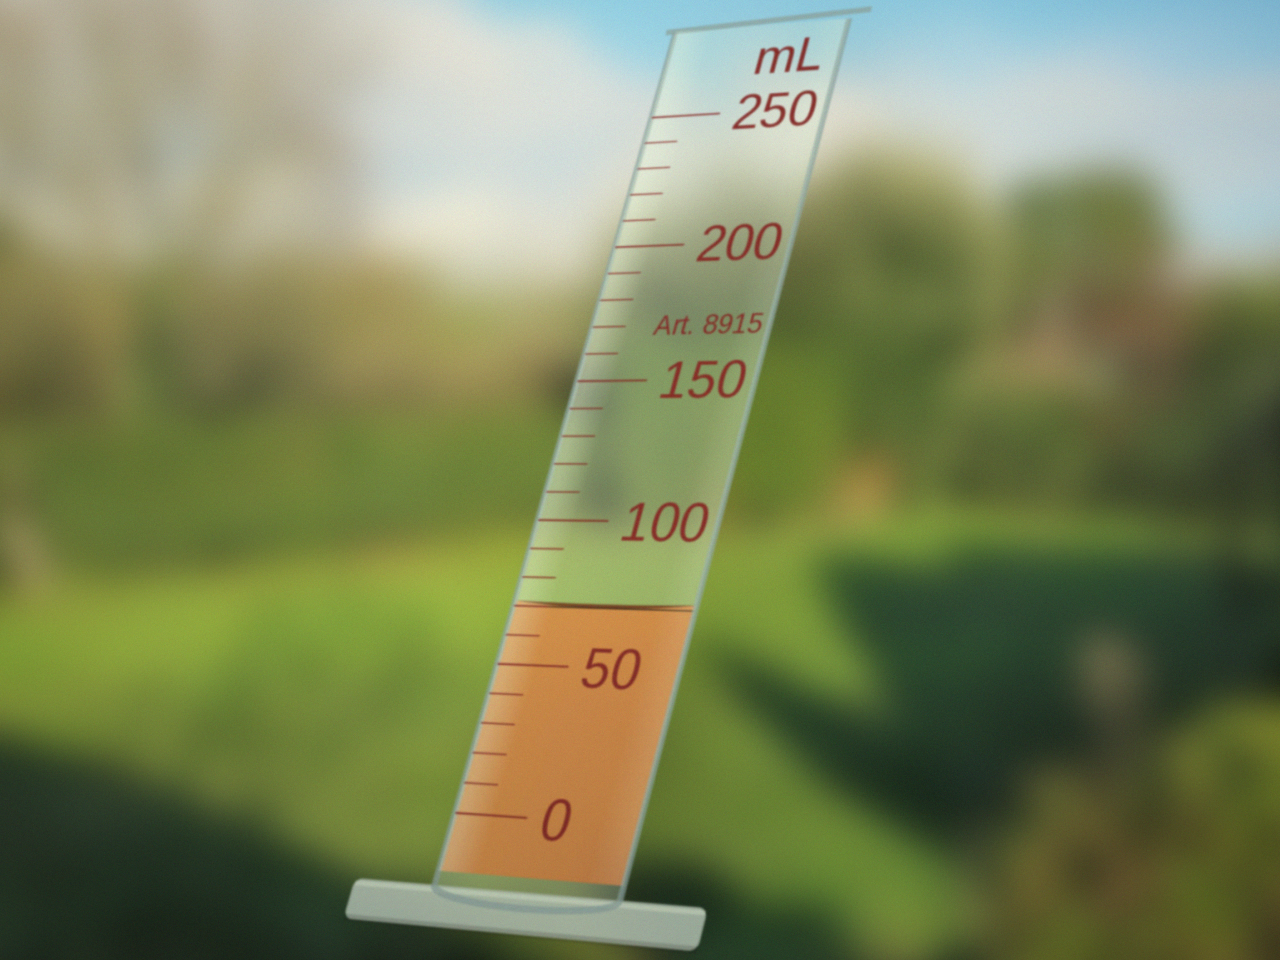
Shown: 70 mL
